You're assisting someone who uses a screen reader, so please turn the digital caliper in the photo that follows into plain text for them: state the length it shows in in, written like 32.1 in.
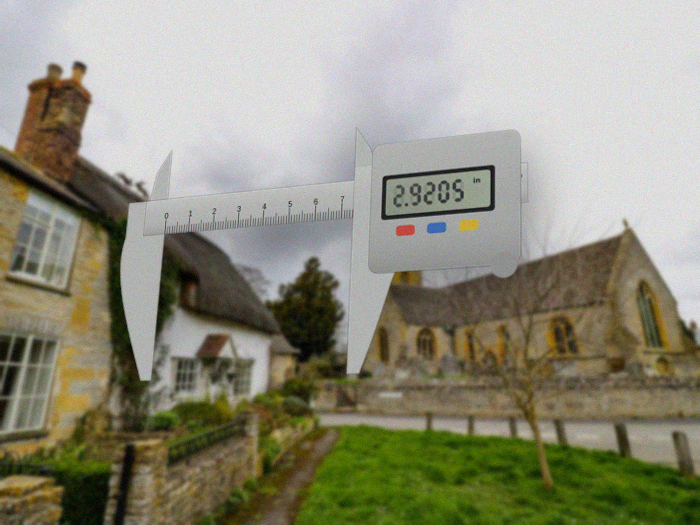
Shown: 2.9205 in
